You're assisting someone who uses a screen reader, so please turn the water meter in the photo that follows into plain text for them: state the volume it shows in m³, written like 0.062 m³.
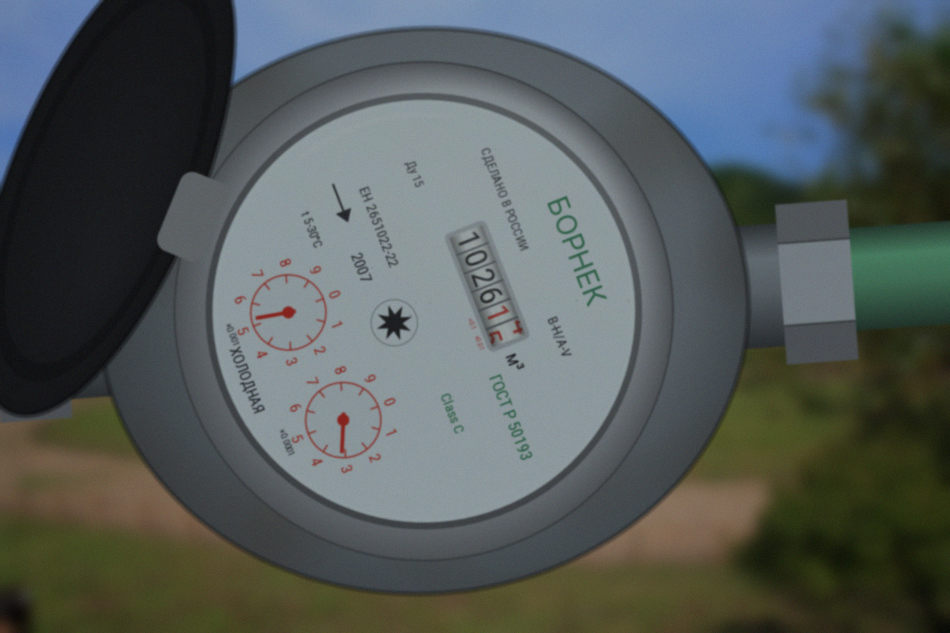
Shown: 1026.1453 m³
